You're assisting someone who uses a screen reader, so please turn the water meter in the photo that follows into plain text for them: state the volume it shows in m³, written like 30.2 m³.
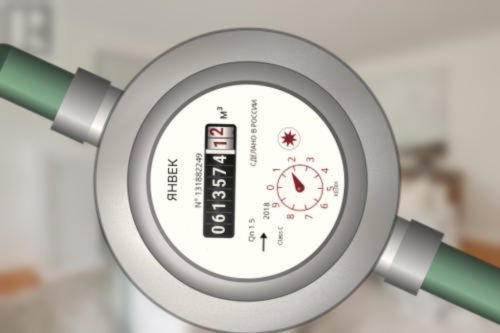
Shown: 613574.121 m³
